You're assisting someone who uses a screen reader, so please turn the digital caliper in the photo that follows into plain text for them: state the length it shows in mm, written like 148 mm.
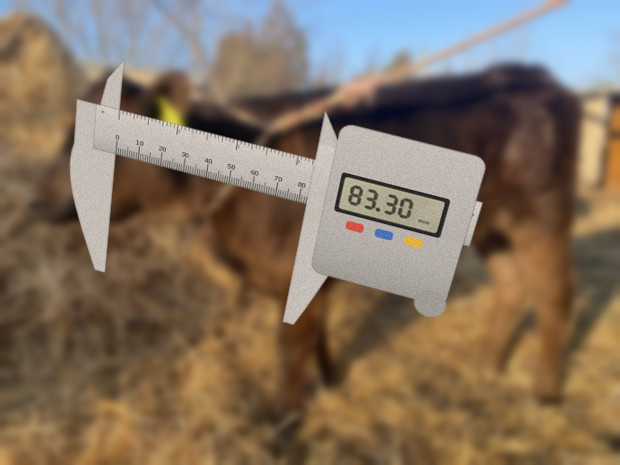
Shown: 83.30 mm
